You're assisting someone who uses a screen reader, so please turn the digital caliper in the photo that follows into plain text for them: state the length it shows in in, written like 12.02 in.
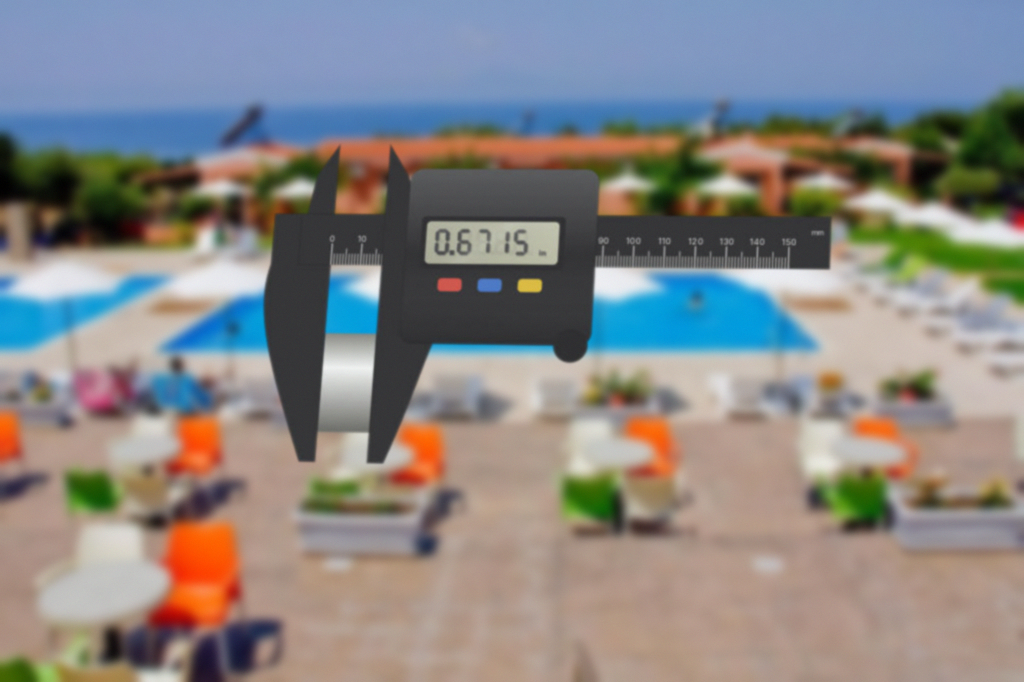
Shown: 0.6715 in
